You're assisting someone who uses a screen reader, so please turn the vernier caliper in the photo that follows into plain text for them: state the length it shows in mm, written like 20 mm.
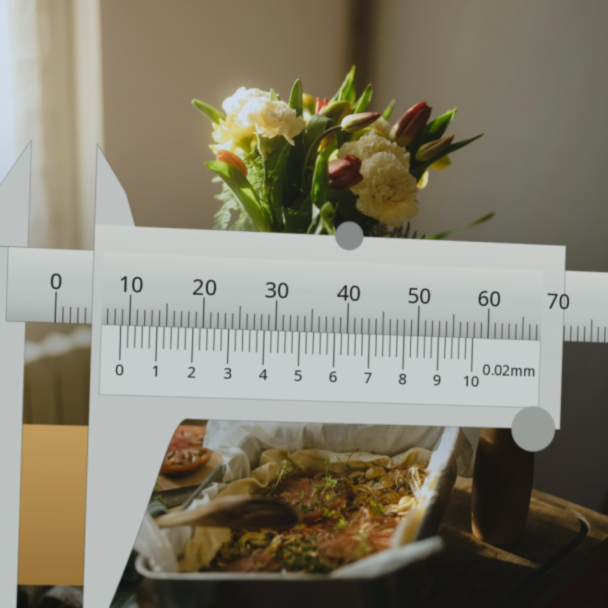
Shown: 8.8 mm
